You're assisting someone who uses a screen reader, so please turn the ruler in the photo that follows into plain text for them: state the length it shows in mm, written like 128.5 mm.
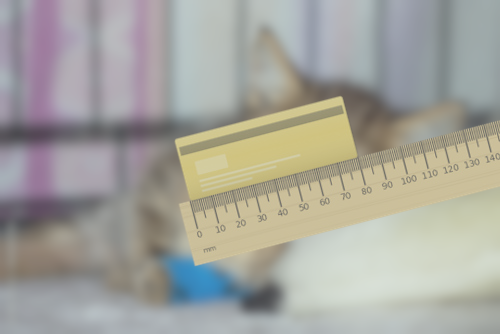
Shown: 80 mm
